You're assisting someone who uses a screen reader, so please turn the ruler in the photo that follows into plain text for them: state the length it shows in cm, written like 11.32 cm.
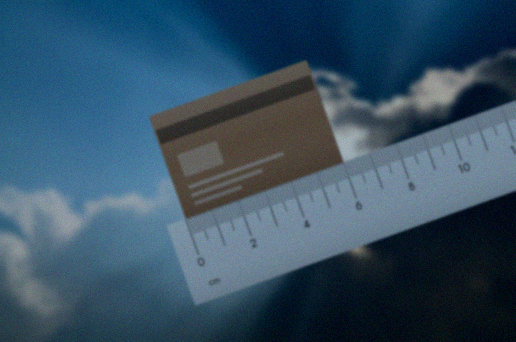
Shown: 6 cm
